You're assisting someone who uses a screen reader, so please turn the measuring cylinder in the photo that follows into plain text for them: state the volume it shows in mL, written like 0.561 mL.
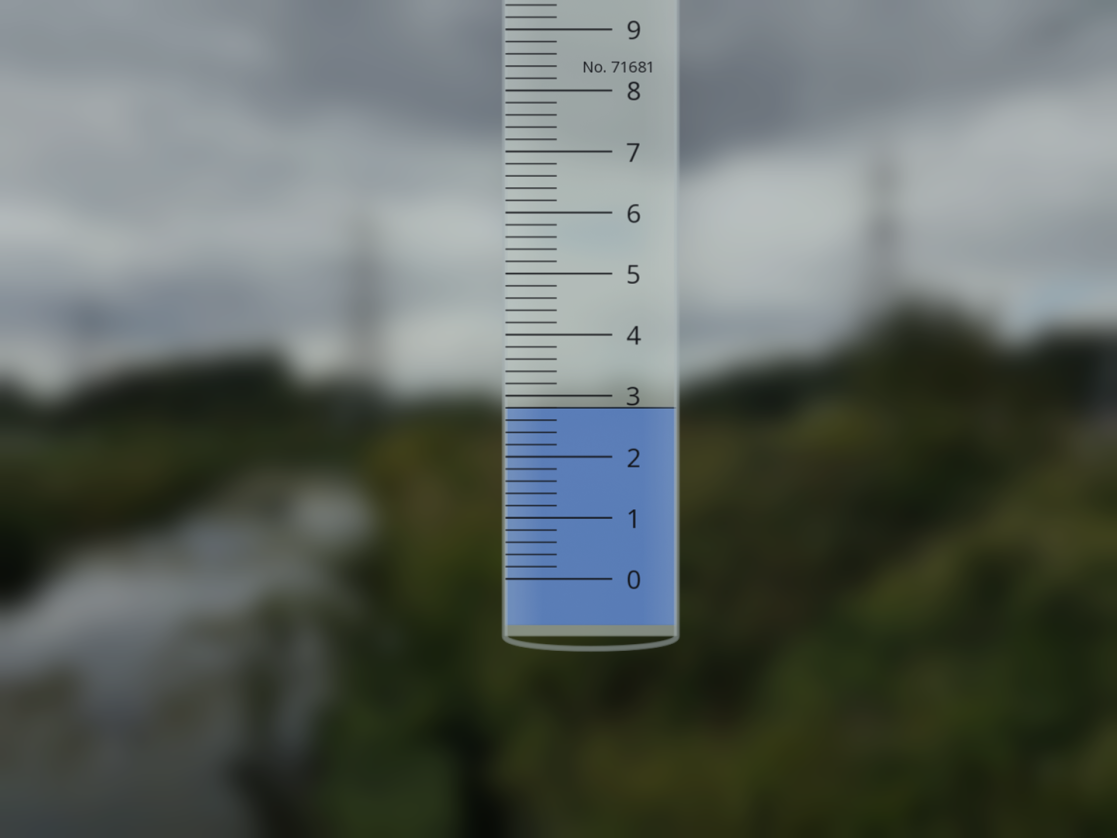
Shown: 2.8 mL
